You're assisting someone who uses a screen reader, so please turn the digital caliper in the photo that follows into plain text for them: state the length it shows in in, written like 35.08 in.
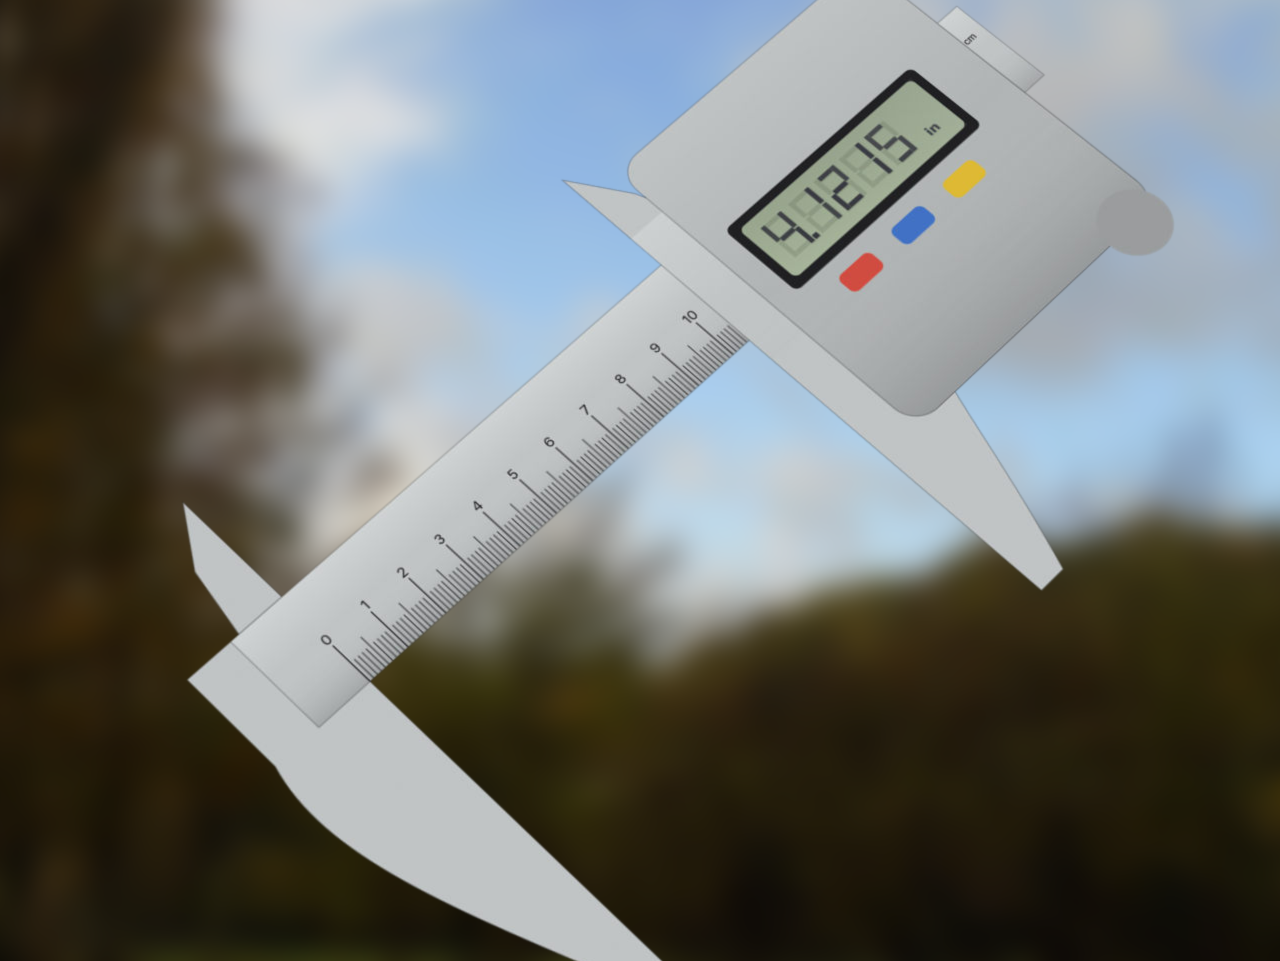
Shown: 4.1215 in
